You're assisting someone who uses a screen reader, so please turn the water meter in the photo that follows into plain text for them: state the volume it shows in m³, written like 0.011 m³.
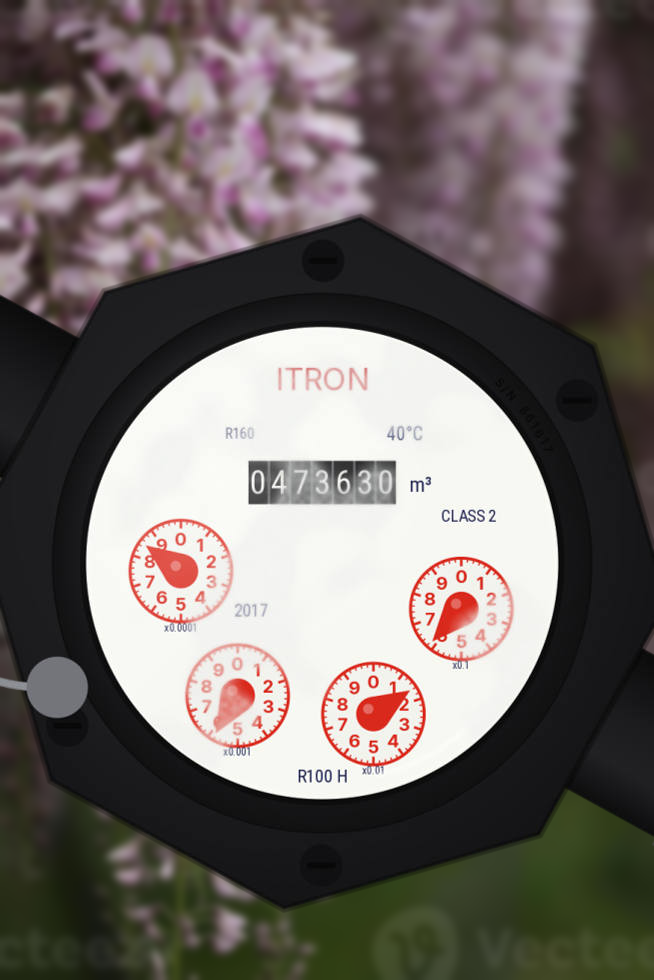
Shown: 473630.6158 m³
